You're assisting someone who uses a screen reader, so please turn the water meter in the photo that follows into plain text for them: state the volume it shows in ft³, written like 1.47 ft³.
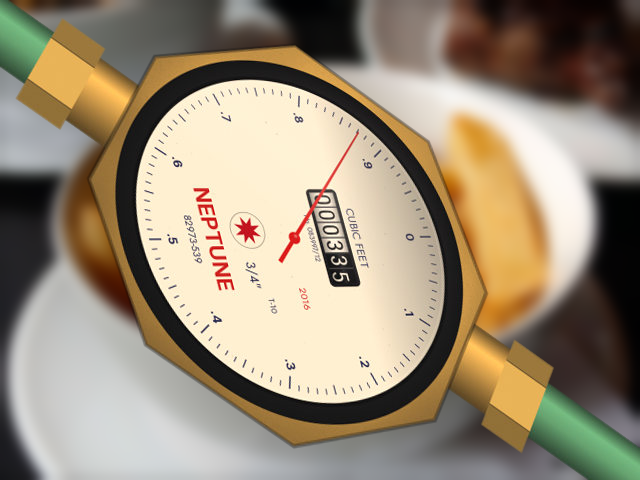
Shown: 334.87 ft³
